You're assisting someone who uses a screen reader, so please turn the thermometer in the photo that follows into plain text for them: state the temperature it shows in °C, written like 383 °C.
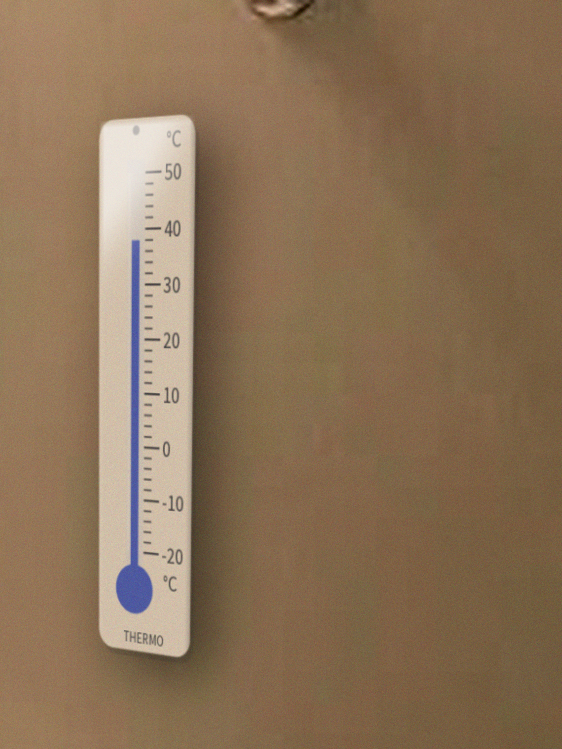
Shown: 38 °C
